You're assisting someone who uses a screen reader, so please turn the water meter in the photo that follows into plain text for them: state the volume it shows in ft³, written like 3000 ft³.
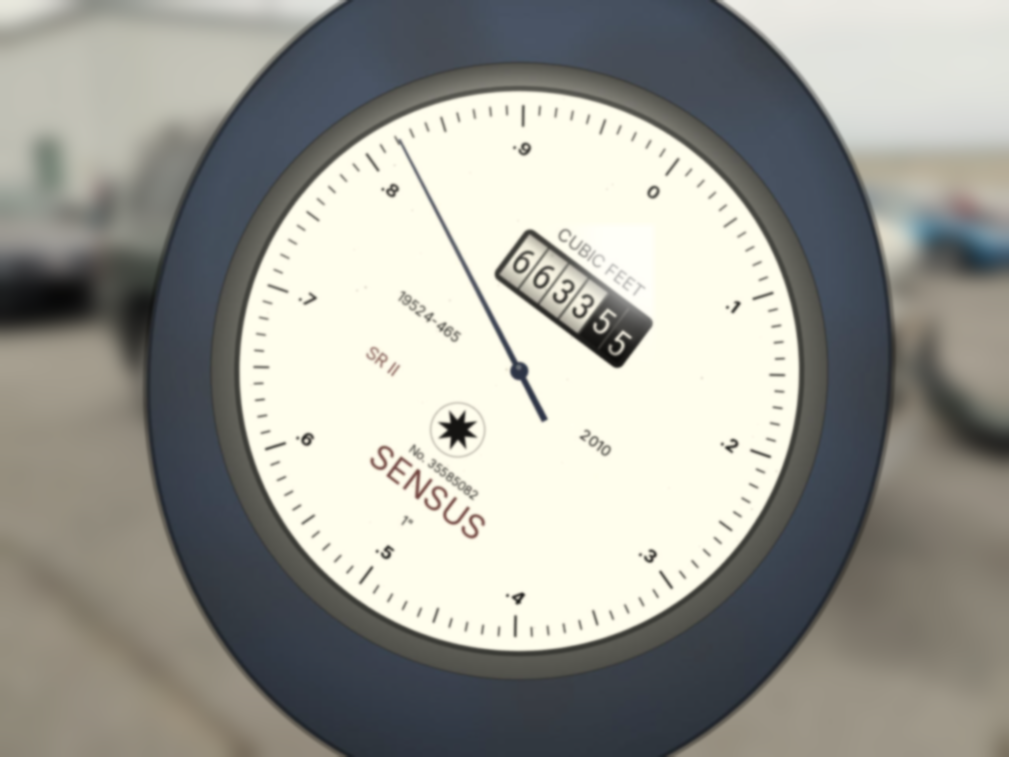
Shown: 663354.82 ft³
